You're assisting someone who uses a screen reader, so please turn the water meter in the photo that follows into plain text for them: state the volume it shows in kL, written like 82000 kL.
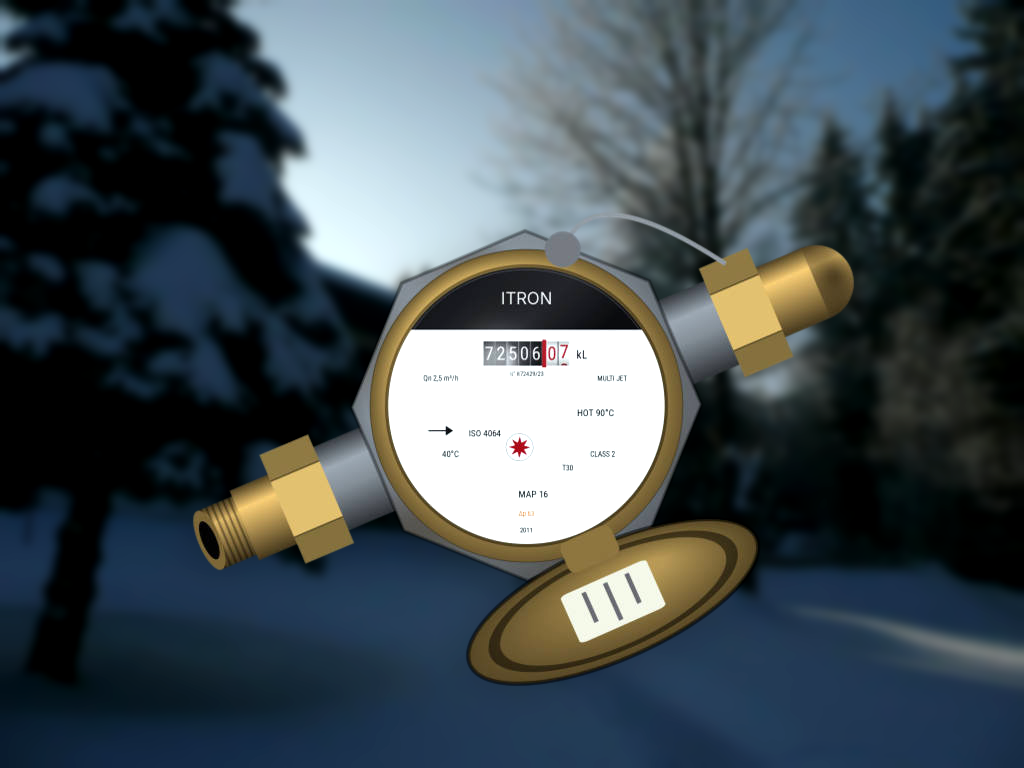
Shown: 72506.07 kL
